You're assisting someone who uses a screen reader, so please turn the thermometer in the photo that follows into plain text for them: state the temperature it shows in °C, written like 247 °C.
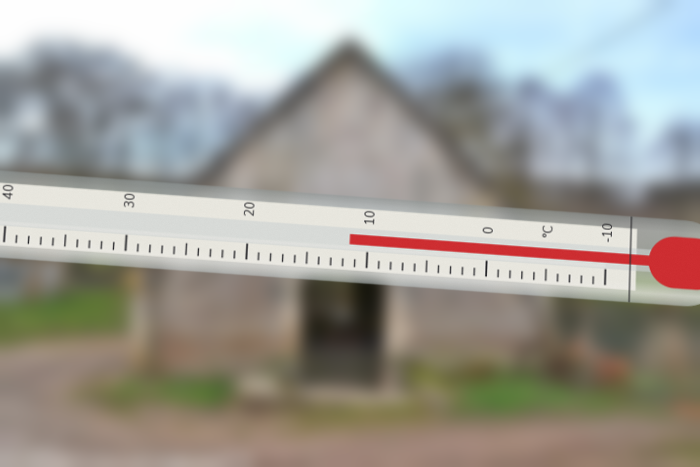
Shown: 11.5 °C
